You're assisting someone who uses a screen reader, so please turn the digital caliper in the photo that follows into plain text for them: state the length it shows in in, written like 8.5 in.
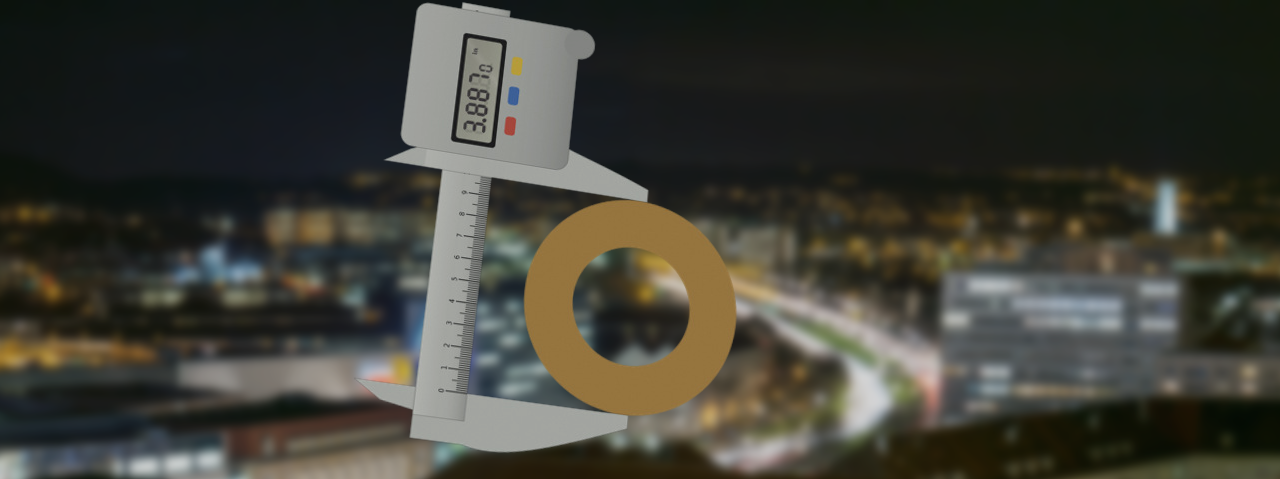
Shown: 3.8870 in
